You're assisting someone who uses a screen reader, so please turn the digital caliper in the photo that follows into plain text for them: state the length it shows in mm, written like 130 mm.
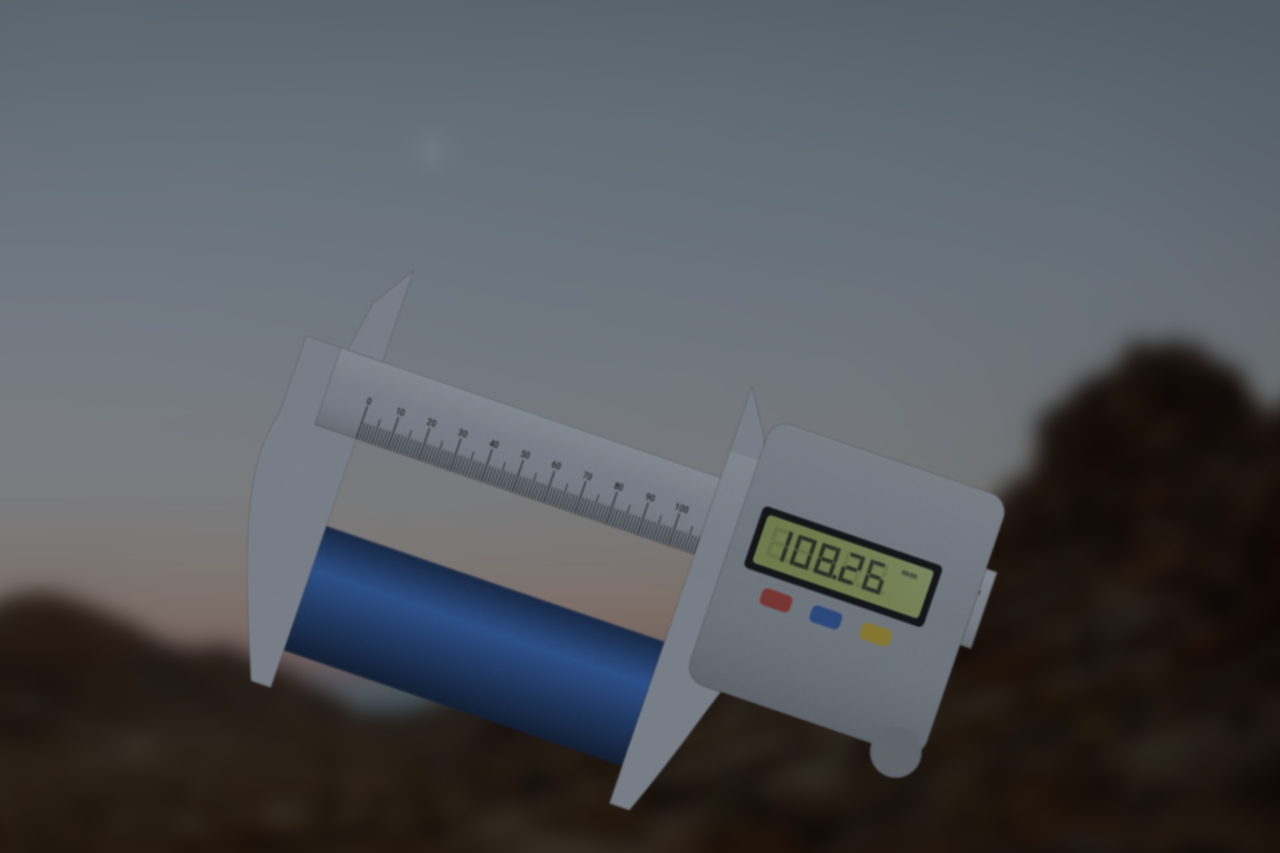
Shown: 108.26 mm
